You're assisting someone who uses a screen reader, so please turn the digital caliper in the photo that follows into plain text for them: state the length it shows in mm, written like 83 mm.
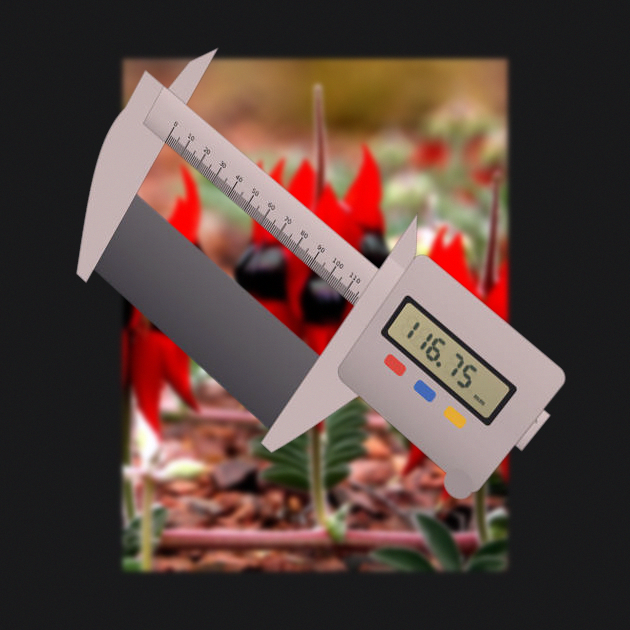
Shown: 116.75 mm
